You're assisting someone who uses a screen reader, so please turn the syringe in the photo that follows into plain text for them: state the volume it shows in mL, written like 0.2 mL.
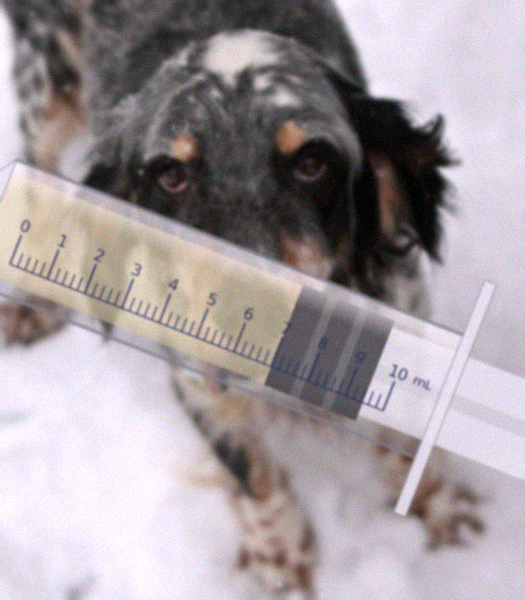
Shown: 7 mL
